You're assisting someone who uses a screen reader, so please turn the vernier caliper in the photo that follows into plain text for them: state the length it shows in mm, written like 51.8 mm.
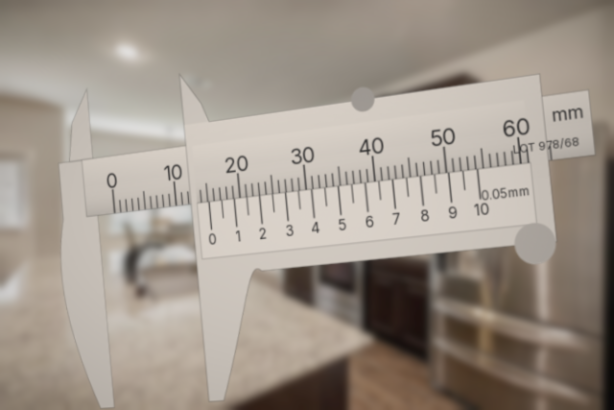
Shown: 15.2 mm
